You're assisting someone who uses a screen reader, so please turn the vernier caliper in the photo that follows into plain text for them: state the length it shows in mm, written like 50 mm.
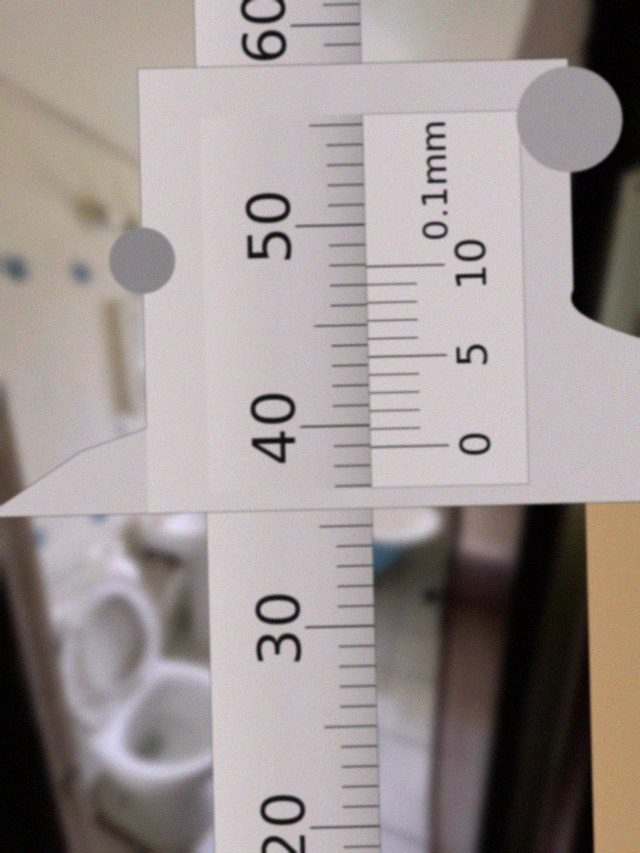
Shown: 38.9 mm
